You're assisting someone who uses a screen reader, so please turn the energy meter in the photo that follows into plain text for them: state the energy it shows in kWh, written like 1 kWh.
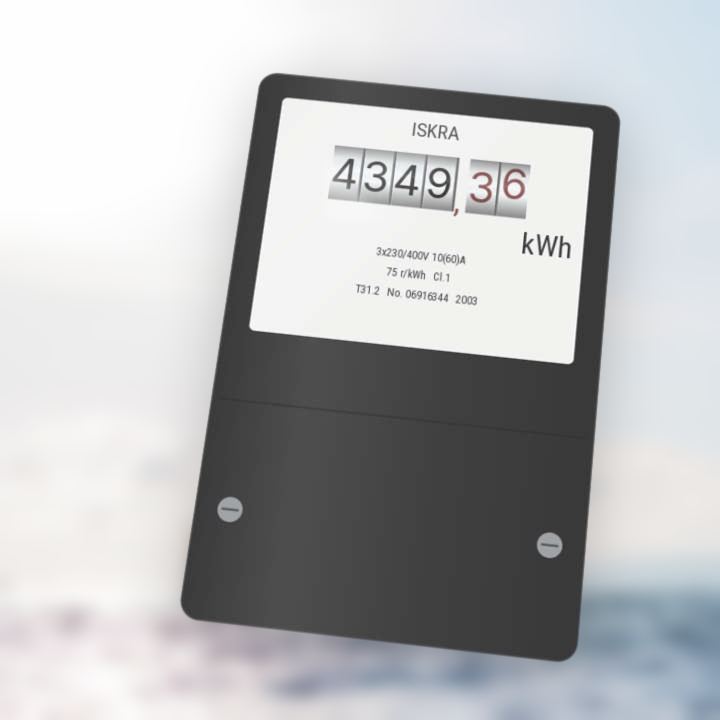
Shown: 4349.36 kWh
